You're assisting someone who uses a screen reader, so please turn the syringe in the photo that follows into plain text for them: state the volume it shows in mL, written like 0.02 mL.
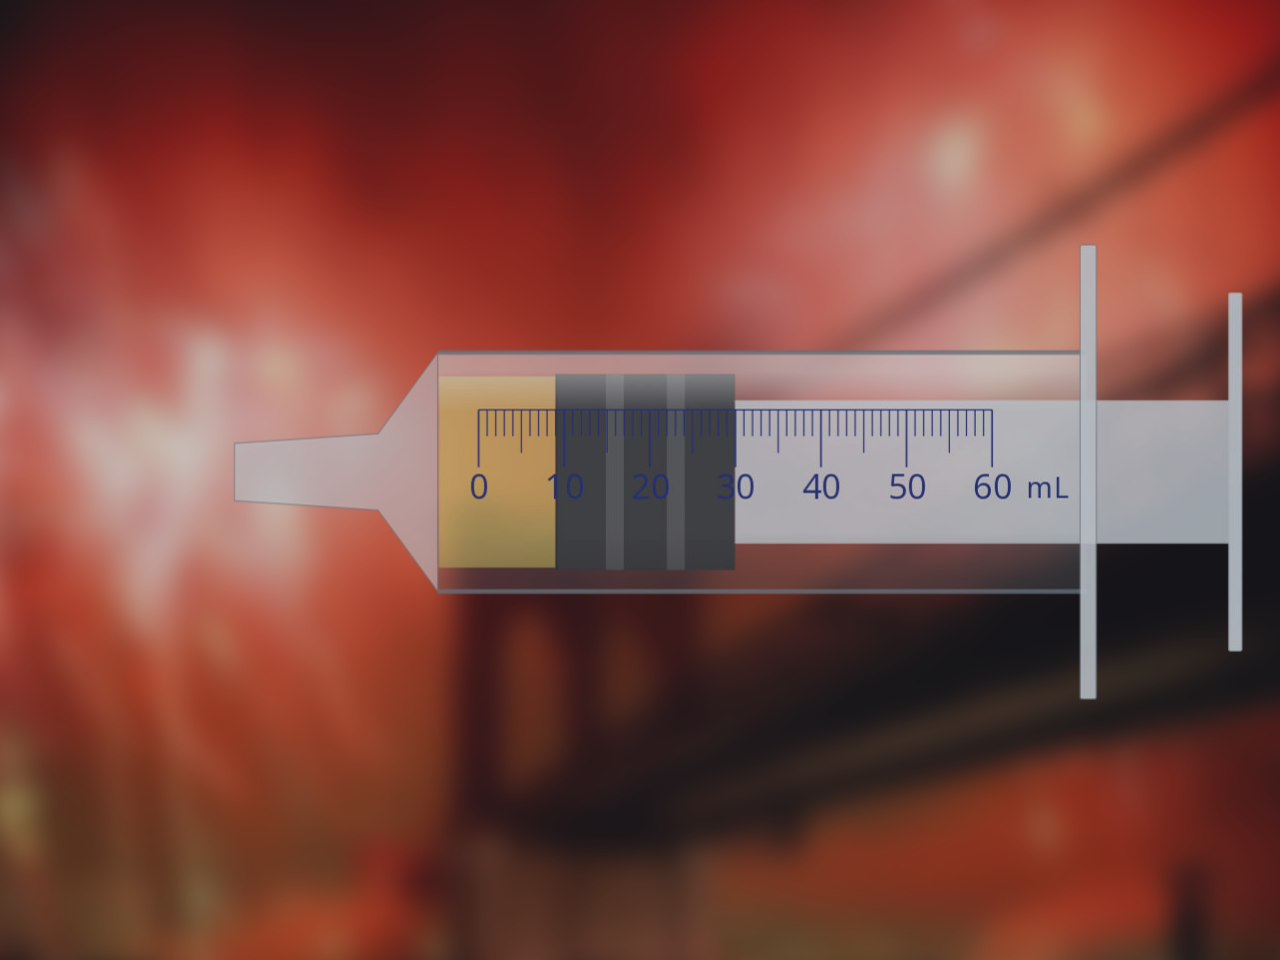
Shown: 9 mL
